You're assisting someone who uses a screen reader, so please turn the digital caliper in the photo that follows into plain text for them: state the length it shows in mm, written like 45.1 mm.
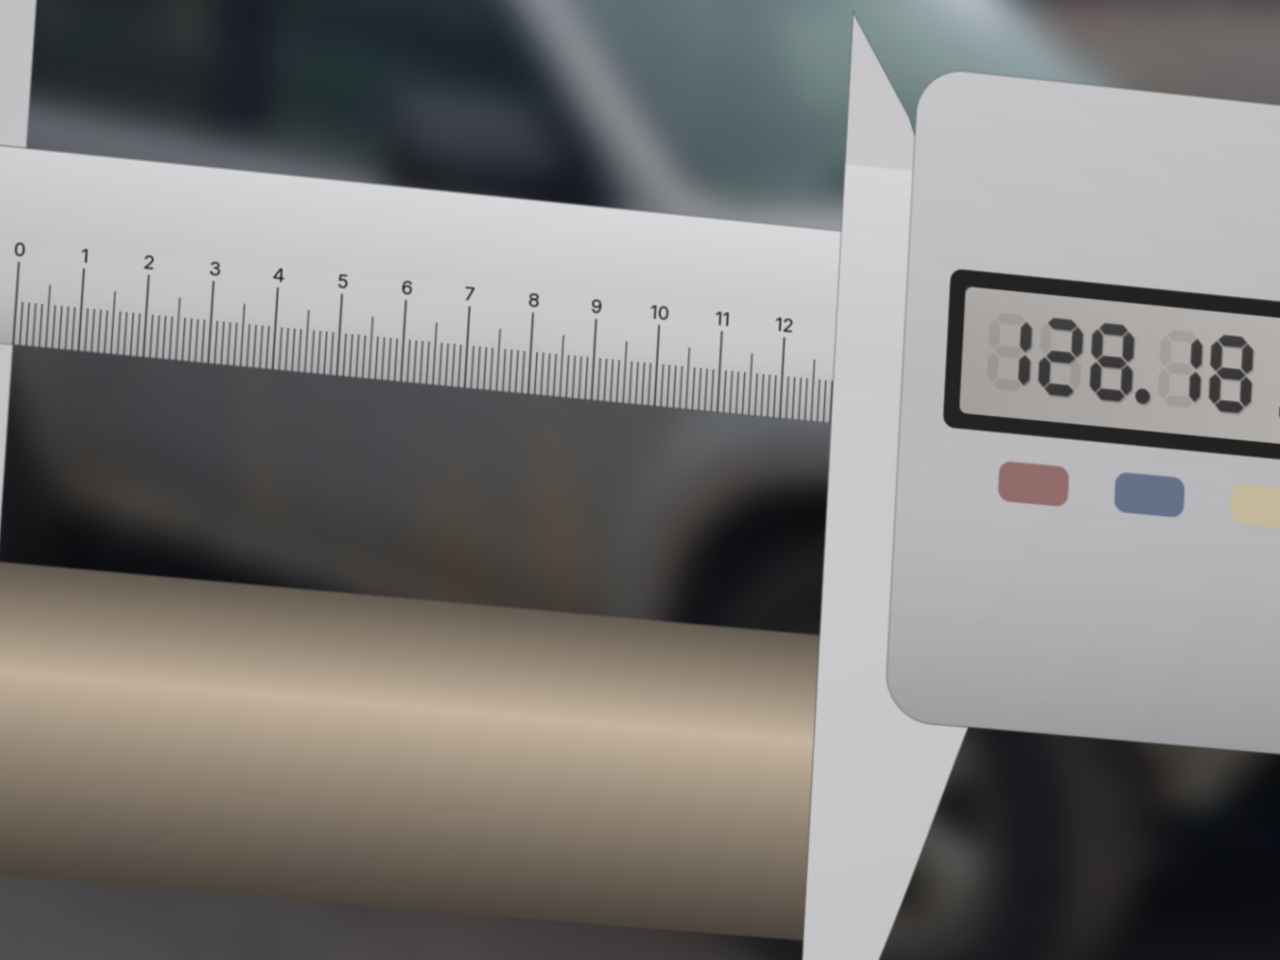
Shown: 128.18 mm
